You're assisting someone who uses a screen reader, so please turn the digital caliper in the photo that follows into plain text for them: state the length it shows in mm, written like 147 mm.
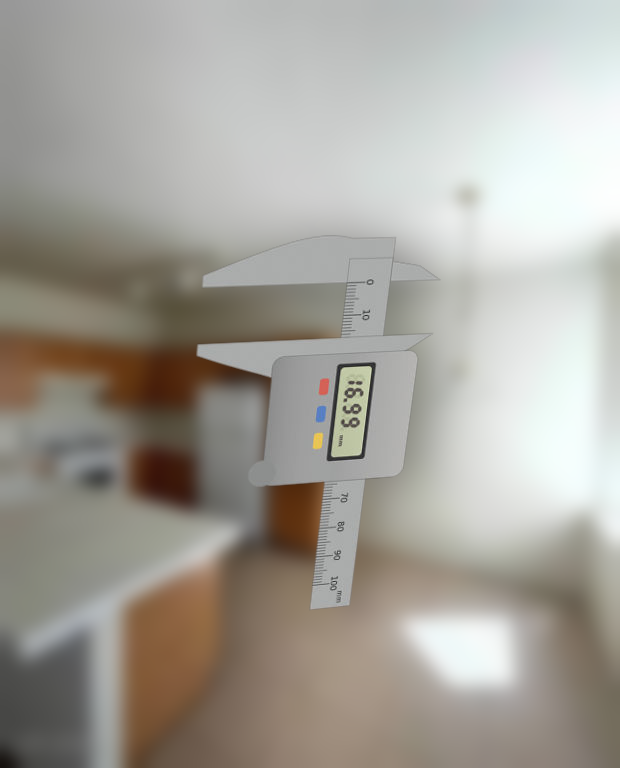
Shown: 16.99 mm
